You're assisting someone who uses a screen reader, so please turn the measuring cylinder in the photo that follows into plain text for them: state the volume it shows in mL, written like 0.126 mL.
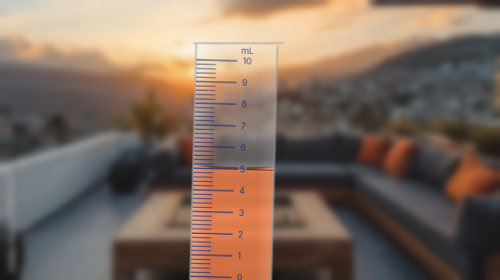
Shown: 5 mL
